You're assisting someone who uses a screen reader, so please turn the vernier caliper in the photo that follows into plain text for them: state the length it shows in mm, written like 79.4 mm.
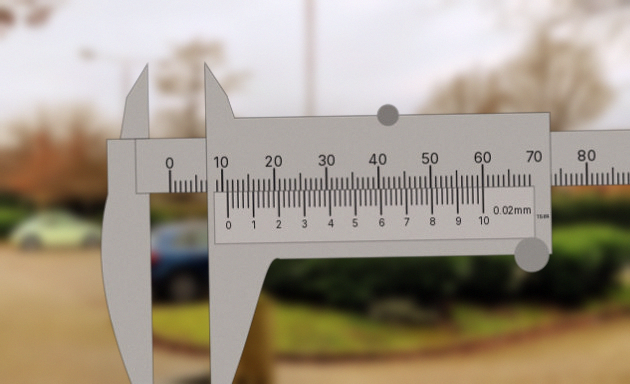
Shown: 11.0 mm
